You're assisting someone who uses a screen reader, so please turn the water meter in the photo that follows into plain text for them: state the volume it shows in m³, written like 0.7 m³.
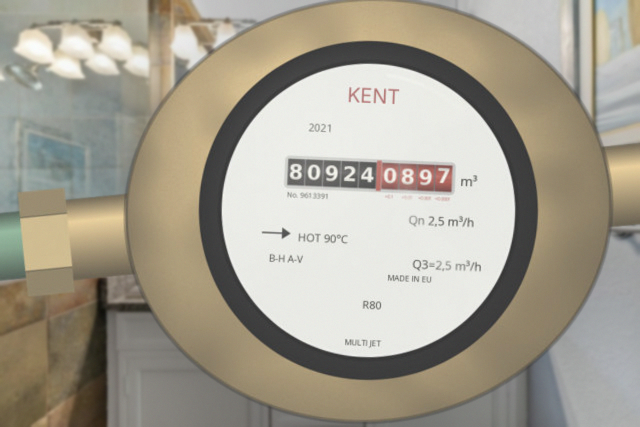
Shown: 80924.0897 m³
